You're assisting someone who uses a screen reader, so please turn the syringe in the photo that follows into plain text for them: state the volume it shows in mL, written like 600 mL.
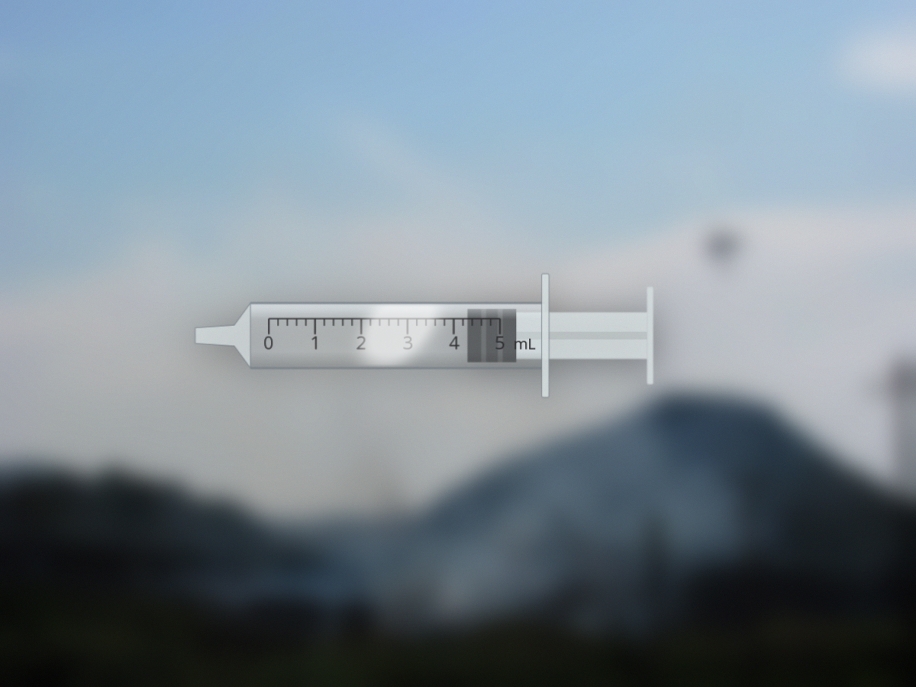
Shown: 4.3 mL
